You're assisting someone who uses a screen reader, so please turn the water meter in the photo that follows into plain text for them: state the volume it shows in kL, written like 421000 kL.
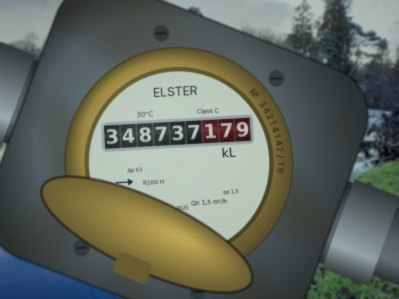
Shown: 348737.179 kL
